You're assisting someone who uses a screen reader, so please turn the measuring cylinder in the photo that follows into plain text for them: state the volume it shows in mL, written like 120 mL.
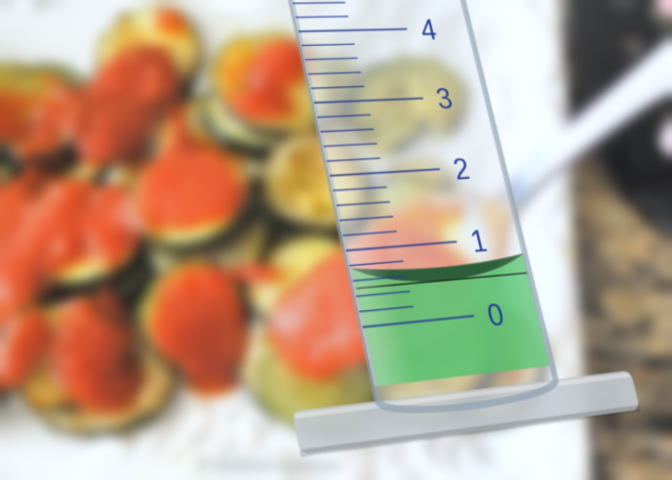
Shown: 0.5 mL
